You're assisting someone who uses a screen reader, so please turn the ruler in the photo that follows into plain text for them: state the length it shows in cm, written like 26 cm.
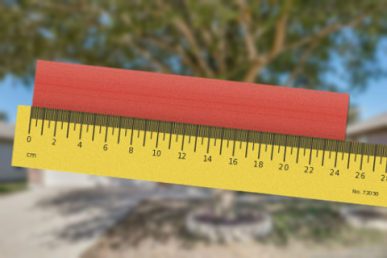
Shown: 24.5 cm
